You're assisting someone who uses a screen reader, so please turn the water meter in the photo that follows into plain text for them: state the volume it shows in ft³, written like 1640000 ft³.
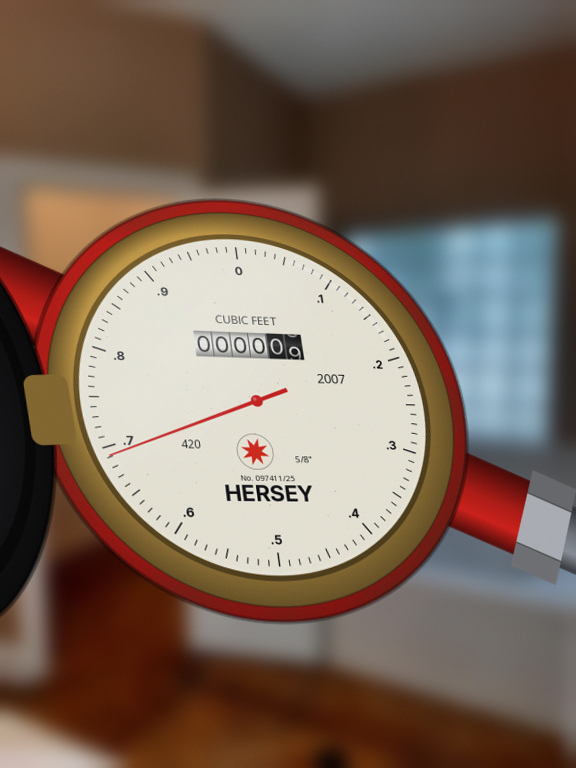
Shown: 8.69 ft³
